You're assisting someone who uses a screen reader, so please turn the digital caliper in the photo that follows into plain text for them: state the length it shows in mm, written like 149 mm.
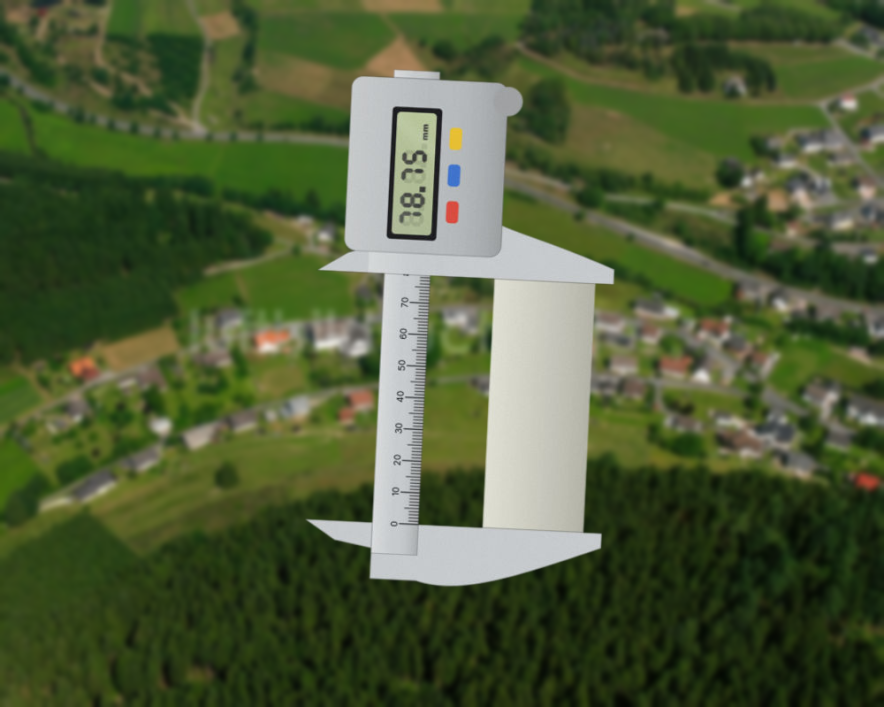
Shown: 78.75 mm
